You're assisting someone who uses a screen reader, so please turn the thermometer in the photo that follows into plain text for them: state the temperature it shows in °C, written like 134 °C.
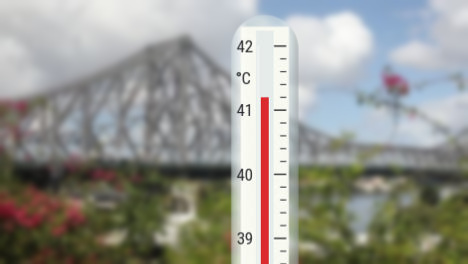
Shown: 41.2 °C
